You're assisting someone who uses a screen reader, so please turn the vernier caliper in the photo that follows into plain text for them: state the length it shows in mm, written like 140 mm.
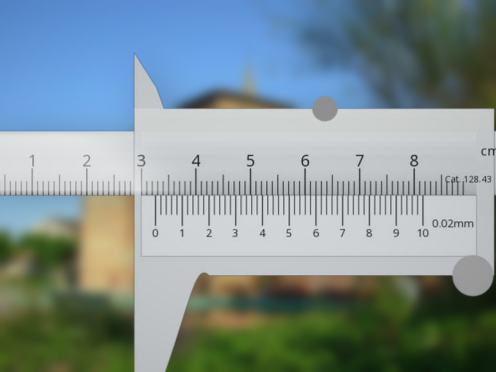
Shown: 32.6 mm
